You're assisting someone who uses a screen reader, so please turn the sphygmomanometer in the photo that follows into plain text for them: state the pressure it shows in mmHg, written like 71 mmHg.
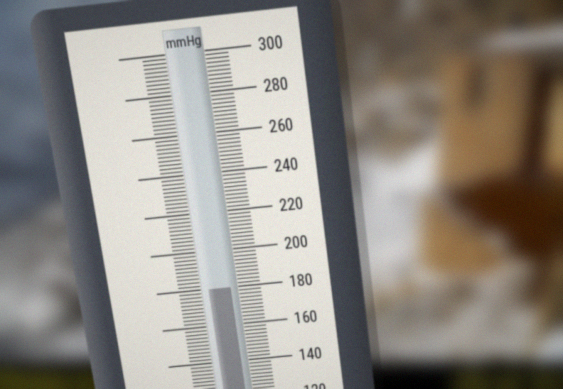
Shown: 180 mmHg
